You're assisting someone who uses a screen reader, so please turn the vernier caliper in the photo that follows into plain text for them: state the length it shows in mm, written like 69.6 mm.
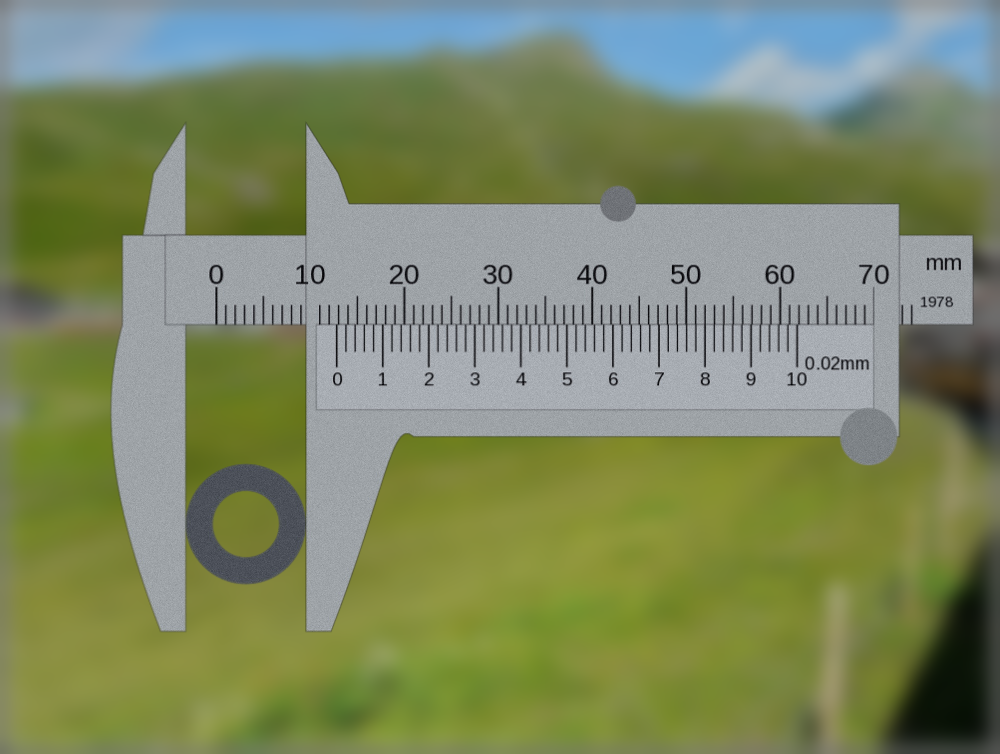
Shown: 12.8 mm
